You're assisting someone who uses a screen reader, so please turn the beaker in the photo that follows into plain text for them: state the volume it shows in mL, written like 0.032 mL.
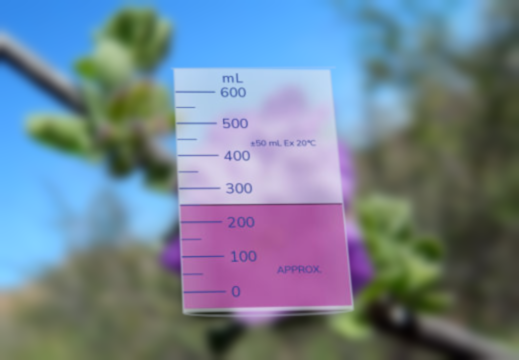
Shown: 250 mL
